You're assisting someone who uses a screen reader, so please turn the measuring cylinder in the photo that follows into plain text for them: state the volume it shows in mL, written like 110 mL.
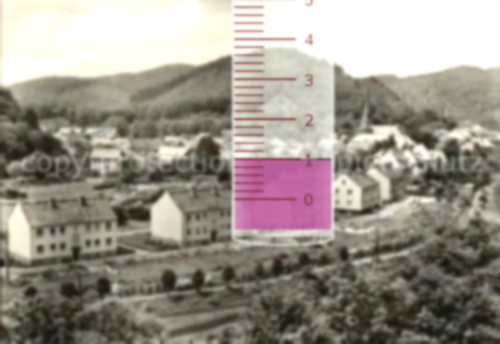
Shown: 1 mL
